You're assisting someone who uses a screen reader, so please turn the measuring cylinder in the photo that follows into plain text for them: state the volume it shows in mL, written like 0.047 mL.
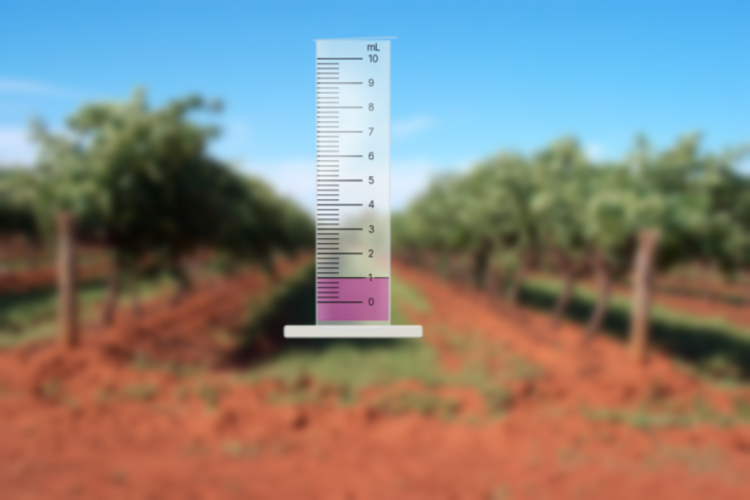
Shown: 1 mL
